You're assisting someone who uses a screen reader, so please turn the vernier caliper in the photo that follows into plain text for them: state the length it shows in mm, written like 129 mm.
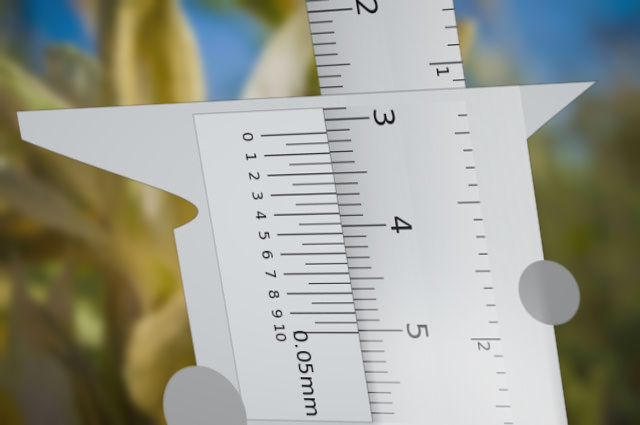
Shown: 31.2 mm
